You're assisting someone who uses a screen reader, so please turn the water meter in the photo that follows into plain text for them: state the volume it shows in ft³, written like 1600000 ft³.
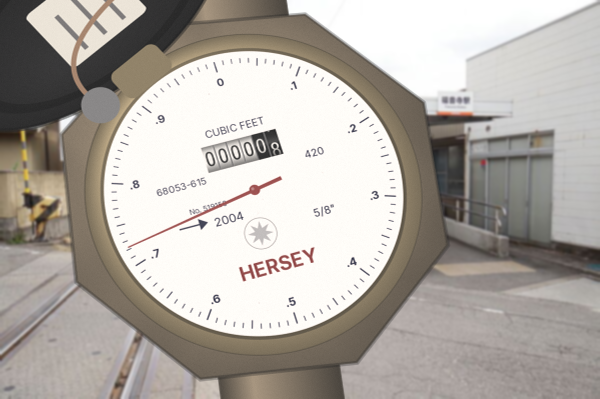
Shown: 7.72 ft³
